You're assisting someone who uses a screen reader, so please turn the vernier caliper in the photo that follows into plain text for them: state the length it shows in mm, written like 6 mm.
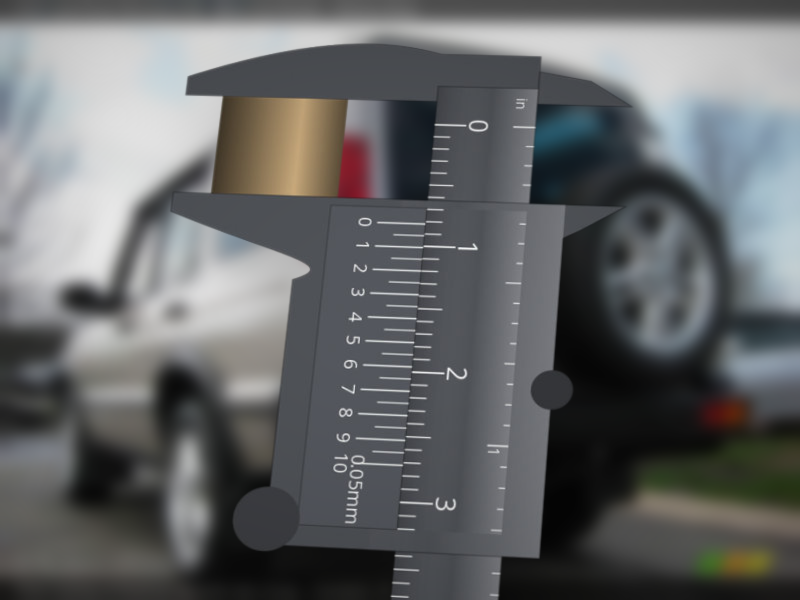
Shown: 8.2 mm
